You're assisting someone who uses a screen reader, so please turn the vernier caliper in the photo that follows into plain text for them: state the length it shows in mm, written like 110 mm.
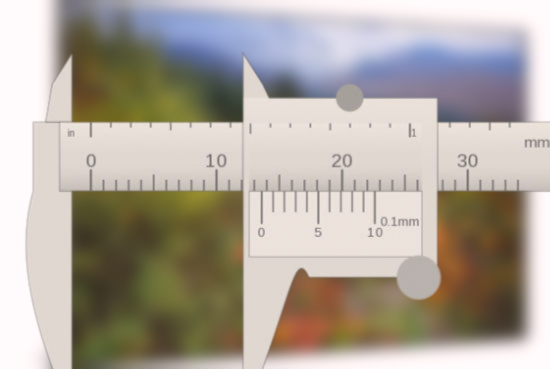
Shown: 13.6 mm
